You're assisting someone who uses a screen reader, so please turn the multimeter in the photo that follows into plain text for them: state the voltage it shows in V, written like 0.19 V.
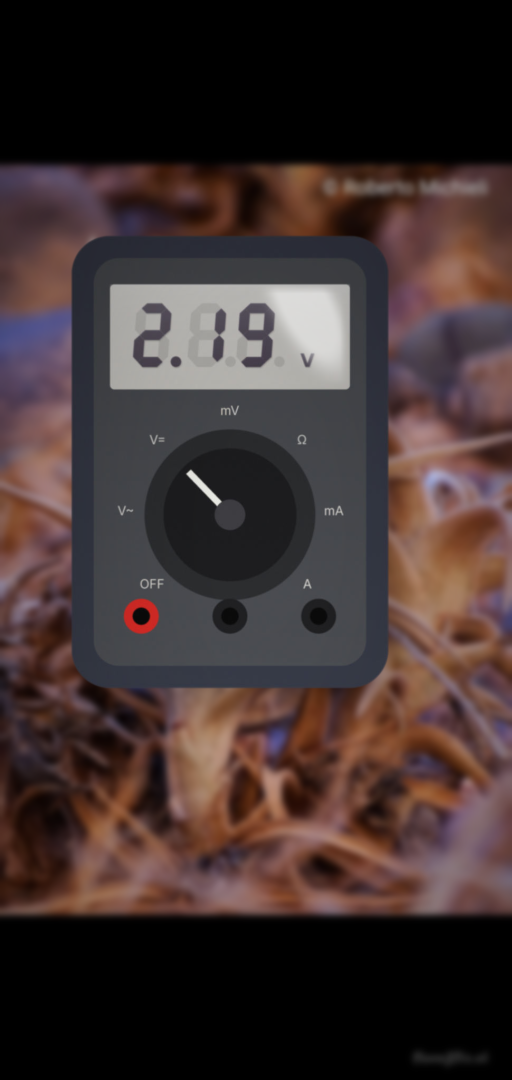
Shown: 2.19 V
